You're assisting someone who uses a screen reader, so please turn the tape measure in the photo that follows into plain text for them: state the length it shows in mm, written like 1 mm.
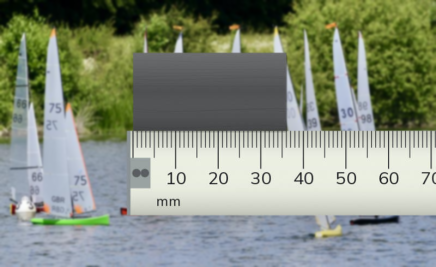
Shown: 36 mm
